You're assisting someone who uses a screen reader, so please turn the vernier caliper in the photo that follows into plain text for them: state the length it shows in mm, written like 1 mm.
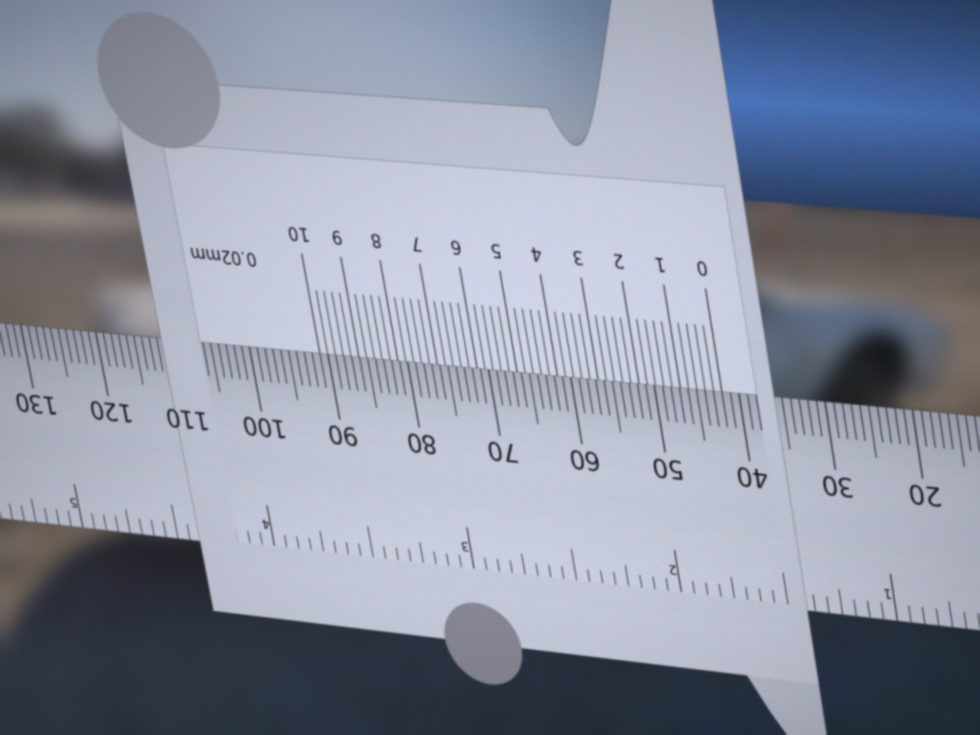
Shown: 42.0 mm
